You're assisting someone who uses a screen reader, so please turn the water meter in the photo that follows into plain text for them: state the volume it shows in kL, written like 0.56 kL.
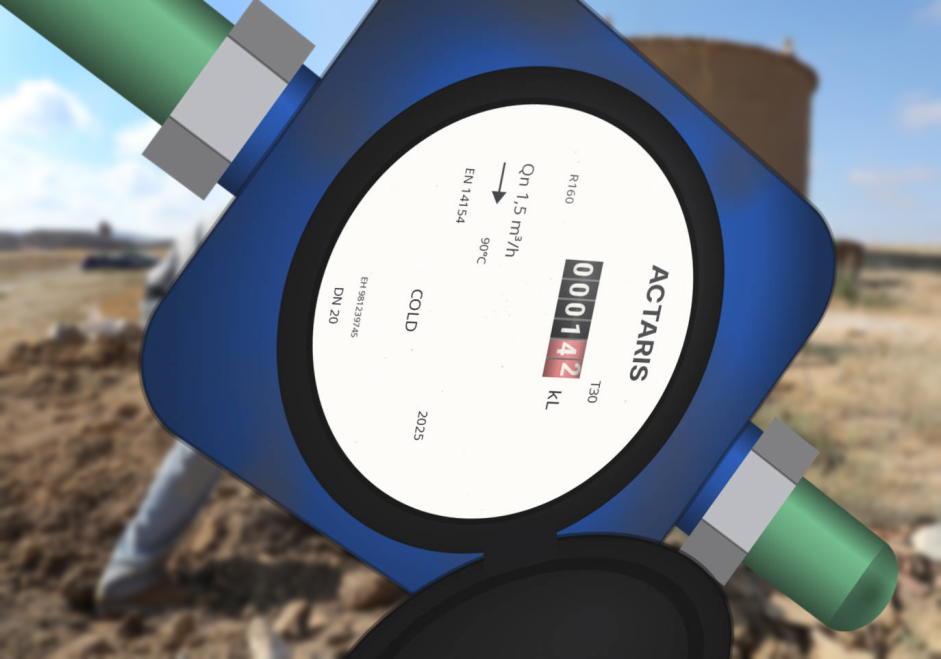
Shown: 1.42 kL
